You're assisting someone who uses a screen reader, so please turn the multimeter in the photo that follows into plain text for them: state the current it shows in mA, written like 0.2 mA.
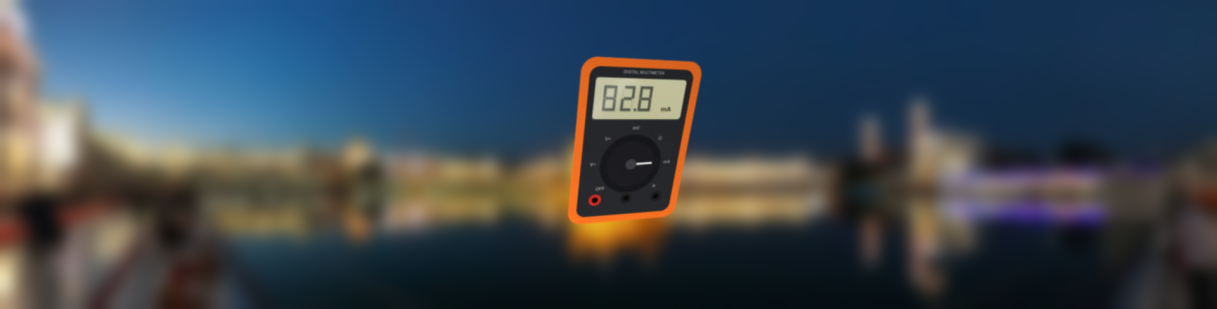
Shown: 82.8 mA
